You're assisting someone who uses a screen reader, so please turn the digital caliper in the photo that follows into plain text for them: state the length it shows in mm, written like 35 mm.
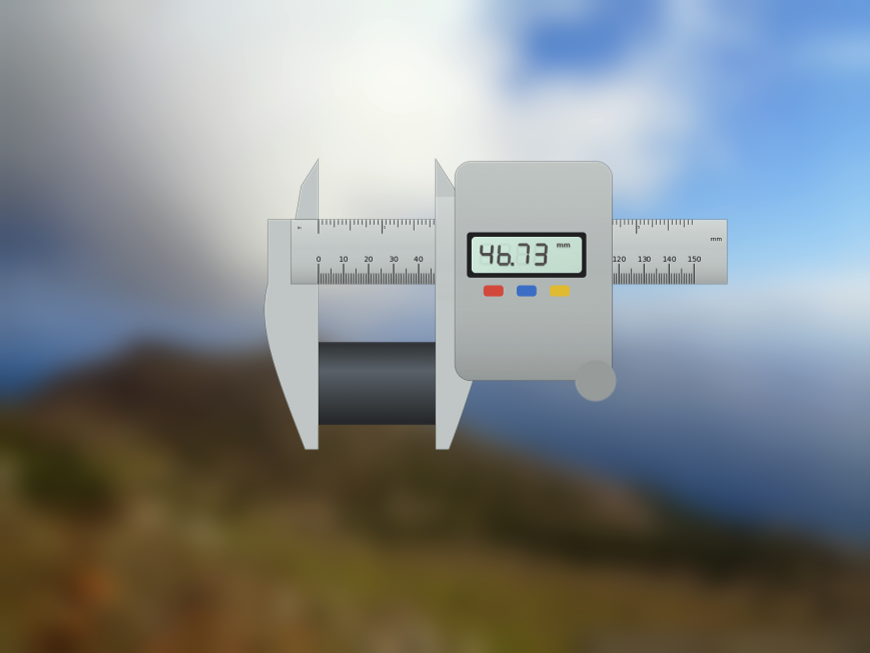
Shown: 46.73 mm
